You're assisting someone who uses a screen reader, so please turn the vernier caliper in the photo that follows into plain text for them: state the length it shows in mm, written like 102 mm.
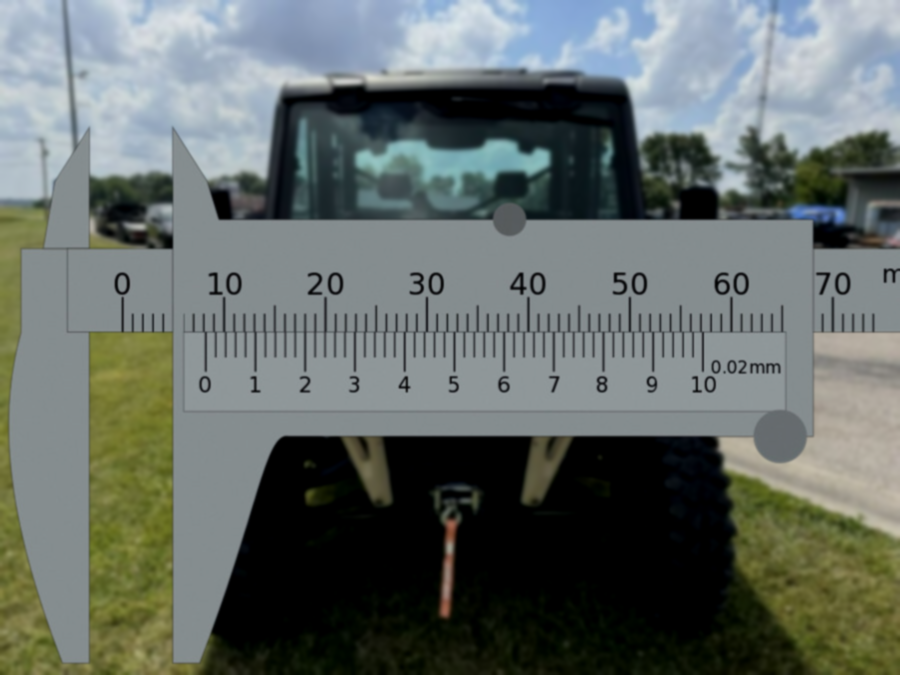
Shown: 8.2 mm
